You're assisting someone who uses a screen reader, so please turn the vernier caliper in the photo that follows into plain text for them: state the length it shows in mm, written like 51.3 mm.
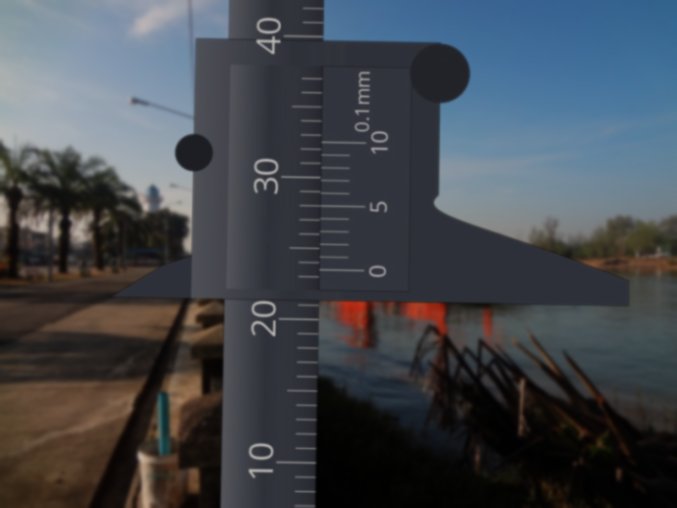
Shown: 23.5 mm
